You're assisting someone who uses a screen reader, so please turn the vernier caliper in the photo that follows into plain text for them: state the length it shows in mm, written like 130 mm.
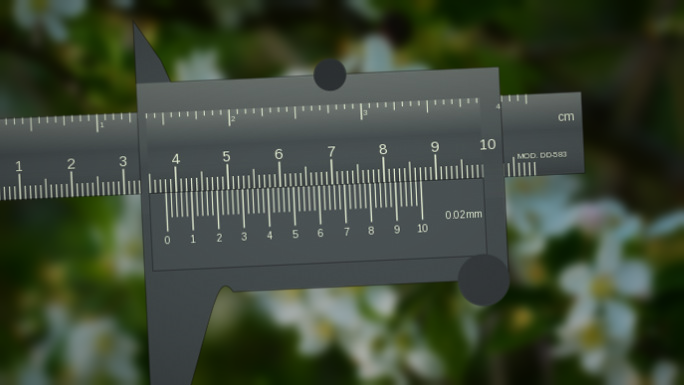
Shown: 38.0 mm
